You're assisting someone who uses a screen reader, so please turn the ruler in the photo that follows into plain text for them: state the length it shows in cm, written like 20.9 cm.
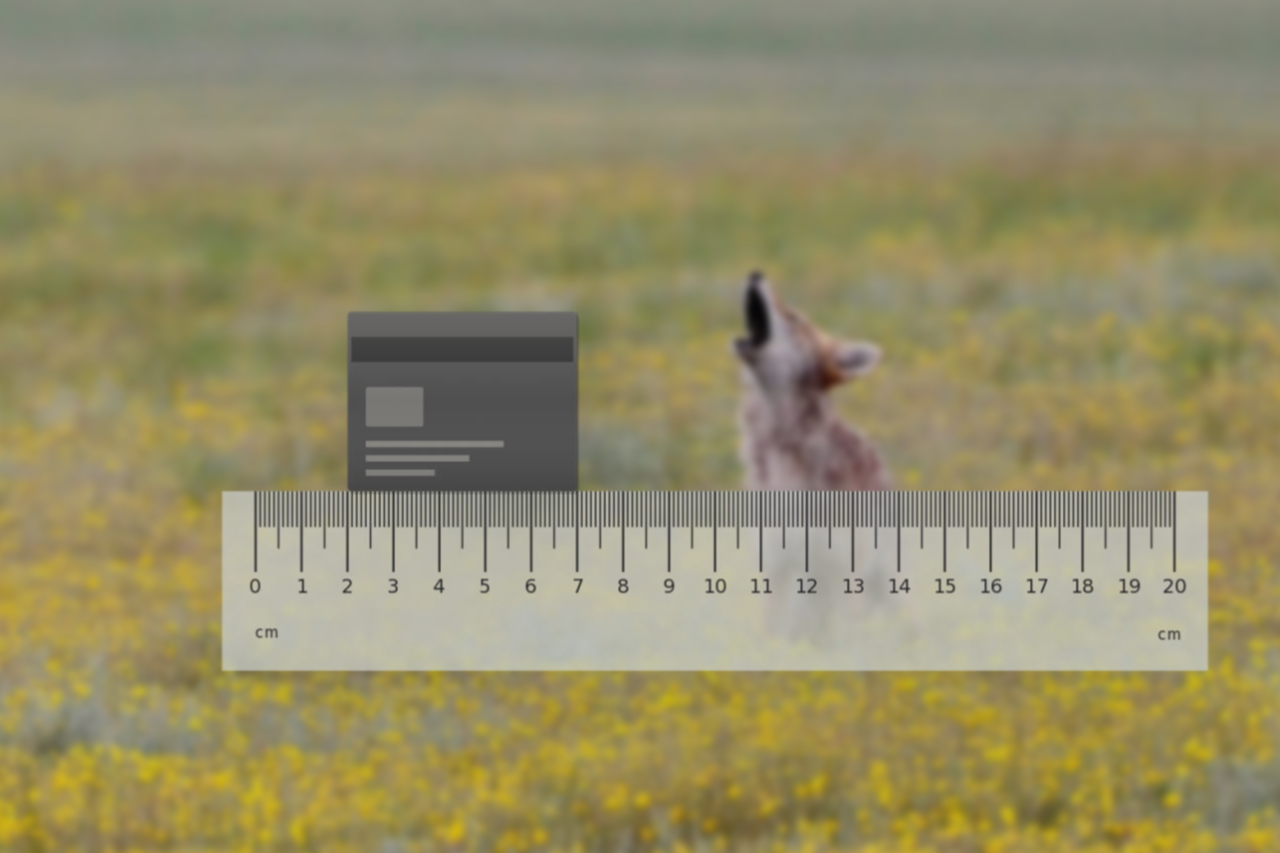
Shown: 5 cm
